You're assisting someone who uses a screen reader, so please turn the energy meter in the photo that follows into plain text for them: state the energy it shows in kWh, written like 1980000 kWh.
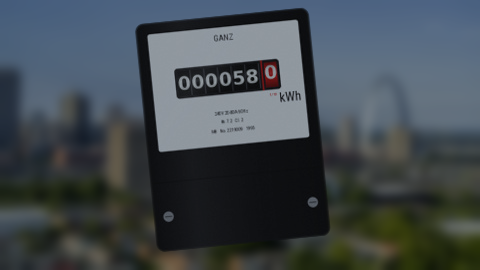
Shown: 58.0 kWh
